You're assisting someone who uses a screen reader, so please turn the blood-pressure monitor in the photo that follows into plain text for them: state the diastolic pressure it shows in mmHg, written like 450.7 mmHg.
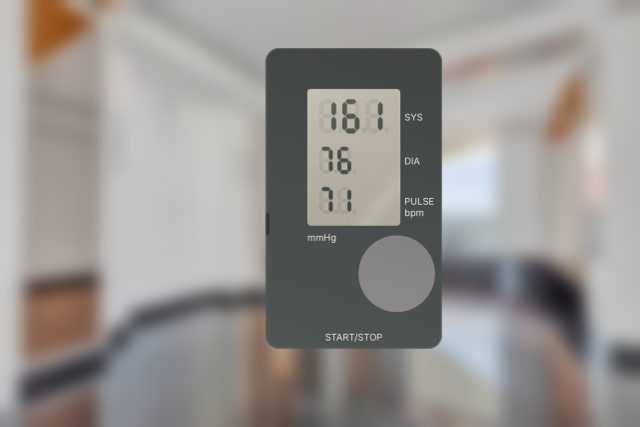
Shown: 76 mmHg
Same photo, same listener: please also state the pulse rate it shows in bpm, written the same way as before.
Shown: 71 bpm
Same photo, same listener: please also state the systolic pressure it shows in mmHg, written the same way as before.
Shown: 161 mmHg
